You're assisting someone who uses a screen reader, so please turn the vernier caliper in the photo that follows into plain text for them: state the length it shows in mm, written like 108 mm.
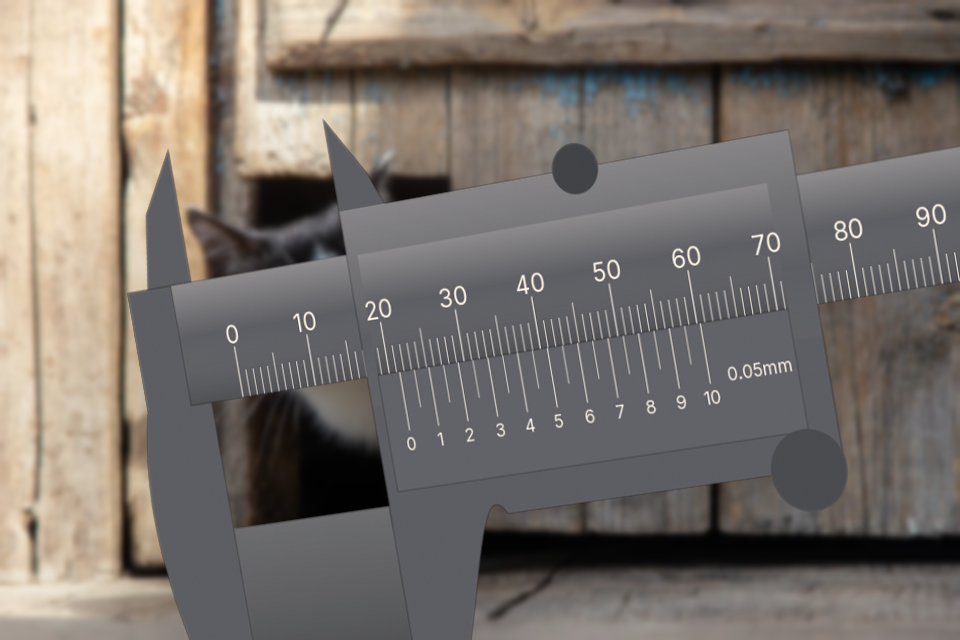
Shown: 21.4 mm
